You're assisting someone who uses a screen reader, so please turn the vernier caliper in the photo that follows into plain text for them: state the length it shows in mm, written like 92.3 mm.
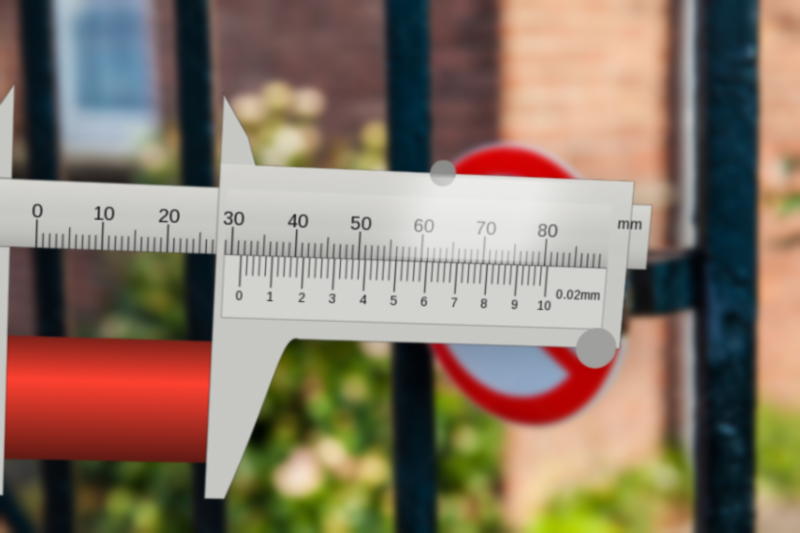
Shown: 31.5 mm
